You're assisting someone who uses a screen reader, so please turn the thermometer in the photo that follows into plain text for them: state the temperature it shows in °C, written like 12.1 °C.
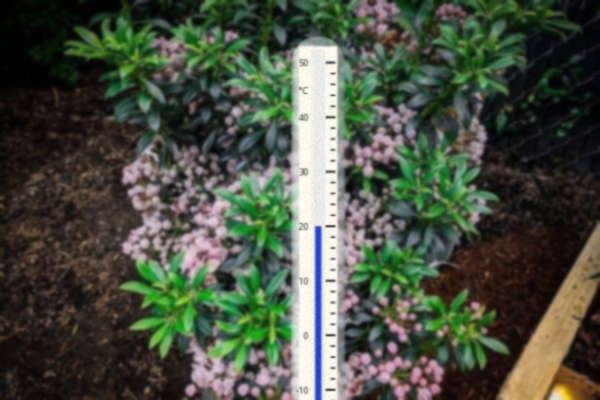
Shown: 20 °C
